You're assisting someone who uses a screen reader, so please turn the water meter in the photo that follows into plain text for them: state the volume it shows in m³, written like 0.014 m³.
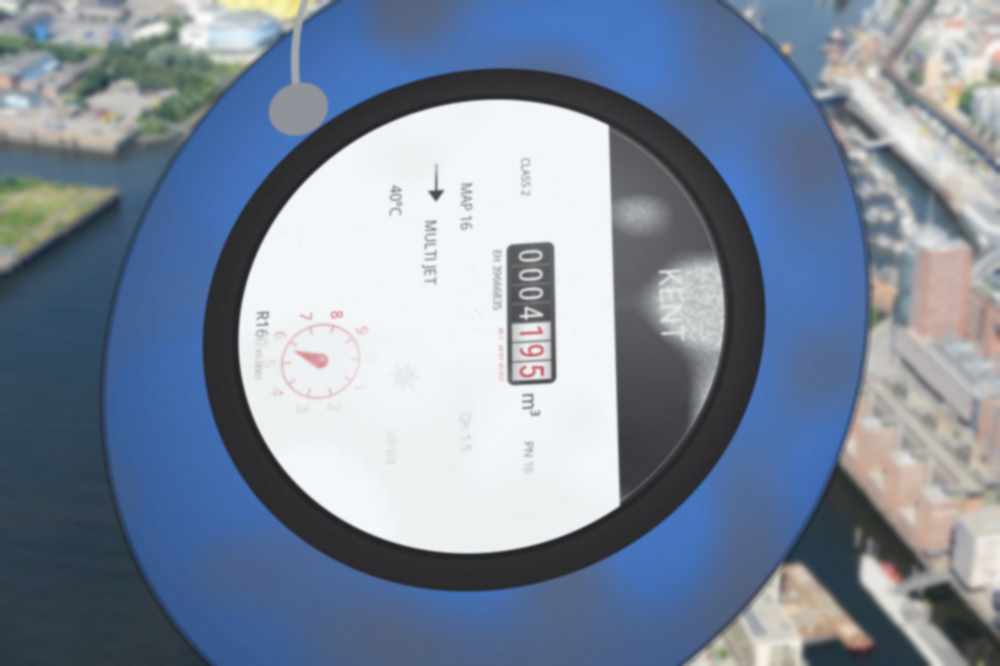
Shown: 4.1955 m³
